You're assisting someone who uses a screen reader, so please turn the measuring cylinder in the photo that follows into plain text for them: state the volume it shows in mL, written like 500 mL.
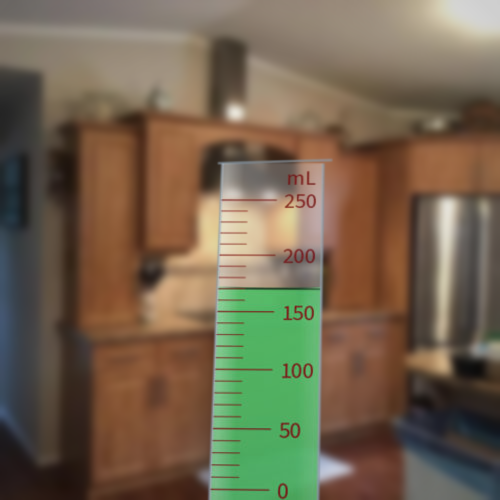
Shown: 170 mL
